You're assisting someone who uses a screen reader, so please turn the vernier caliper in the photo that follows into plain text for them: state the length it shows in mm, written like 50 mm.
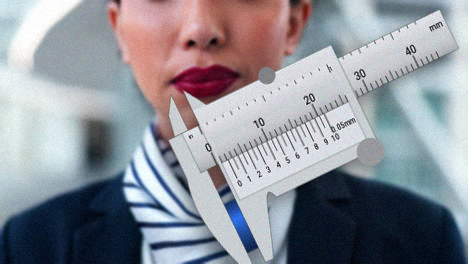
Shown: 2.2 mm
